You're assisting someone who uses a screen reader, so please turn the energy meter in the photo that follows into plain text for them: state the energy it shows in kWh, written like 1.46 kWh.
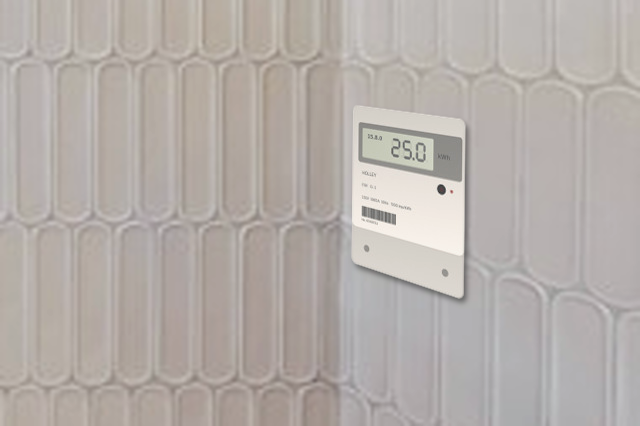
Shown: 25.0 kWh
